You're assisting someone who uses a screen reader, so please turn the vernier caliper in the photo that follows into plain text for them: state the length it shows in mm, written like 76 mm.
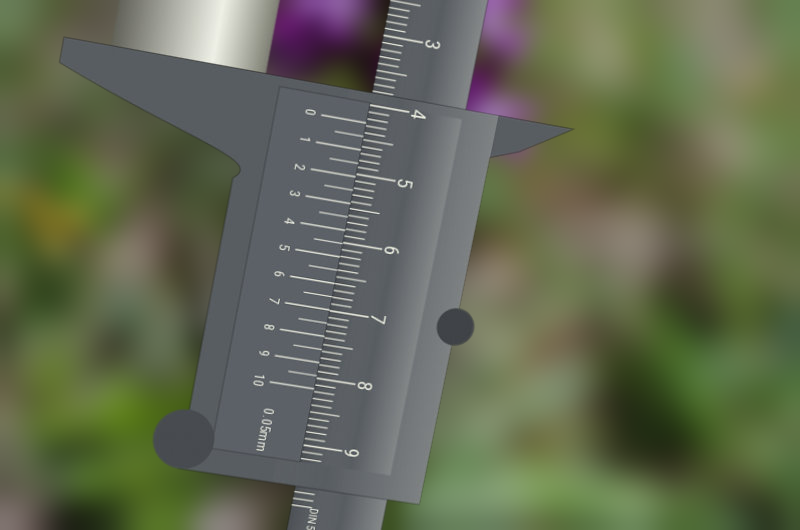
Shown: 42.6 mm
